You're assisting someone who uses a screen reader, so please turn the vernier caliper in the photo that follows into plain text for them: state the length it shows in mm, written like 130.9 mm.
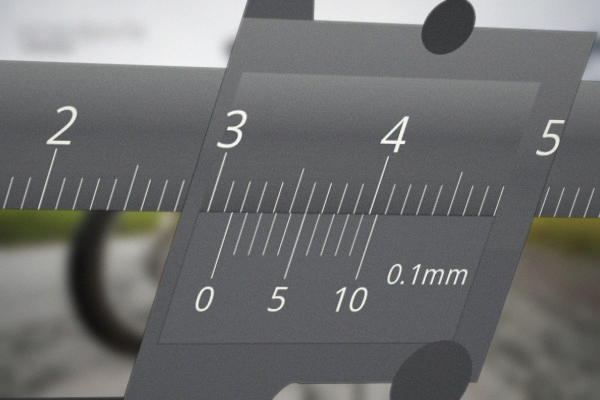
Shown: 31.5 mm
